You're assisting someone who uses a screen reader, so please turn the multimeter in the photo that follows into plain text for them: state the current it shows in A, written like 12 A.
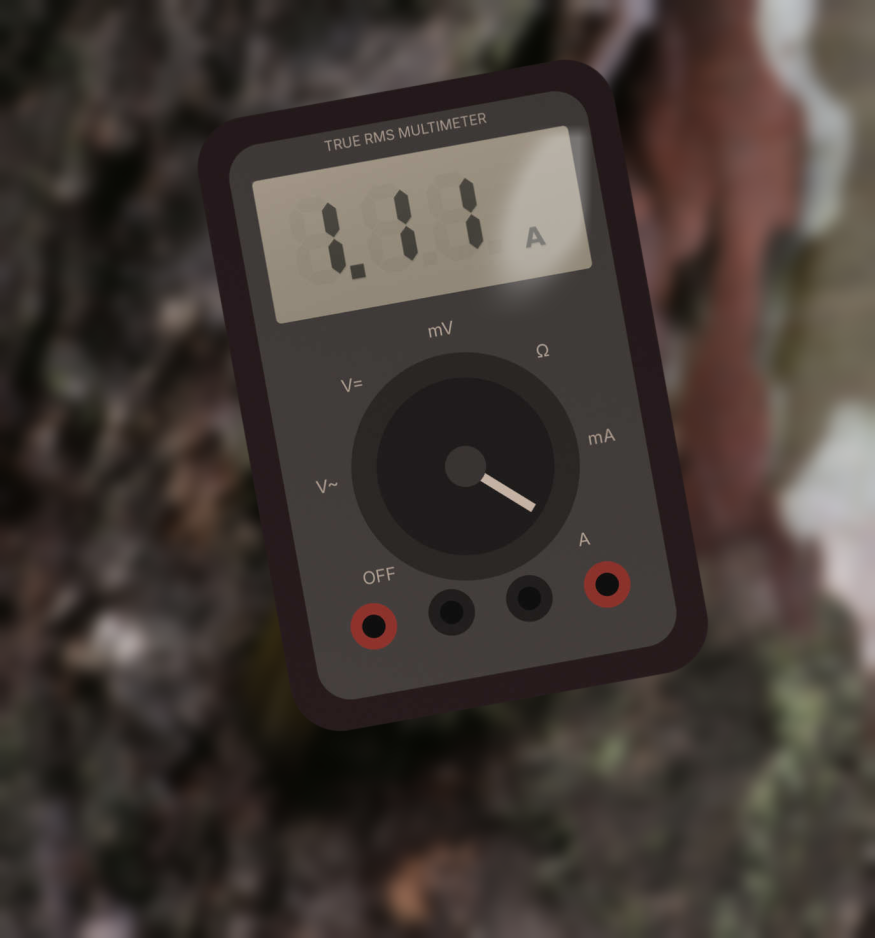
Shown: 1.11 A
